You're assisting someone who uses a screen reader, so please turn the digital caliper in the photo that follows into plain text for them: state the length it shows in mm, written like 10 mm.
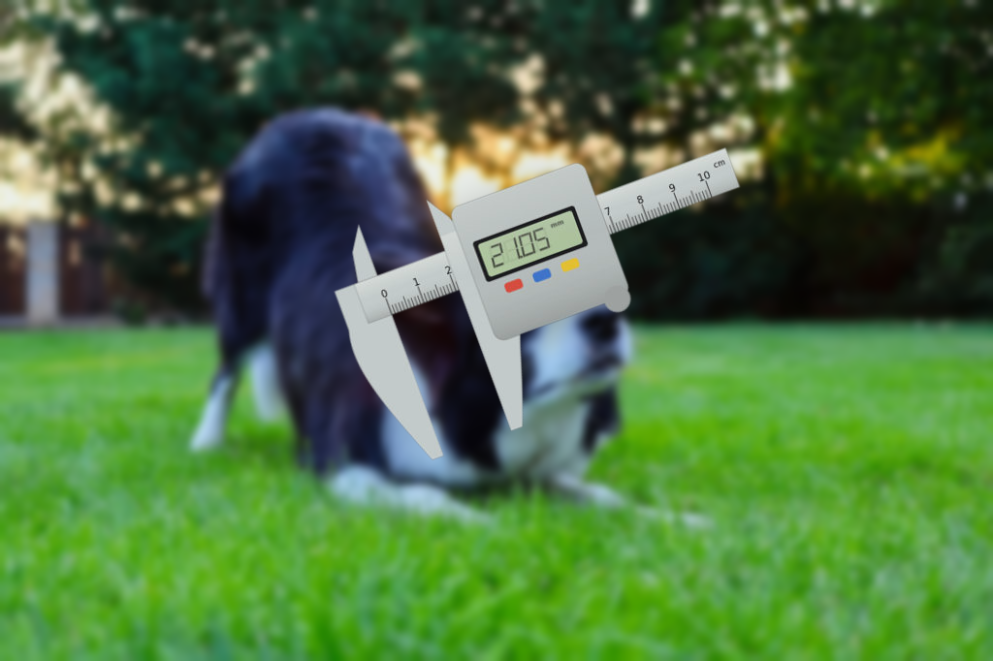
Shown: 21.05 mm
